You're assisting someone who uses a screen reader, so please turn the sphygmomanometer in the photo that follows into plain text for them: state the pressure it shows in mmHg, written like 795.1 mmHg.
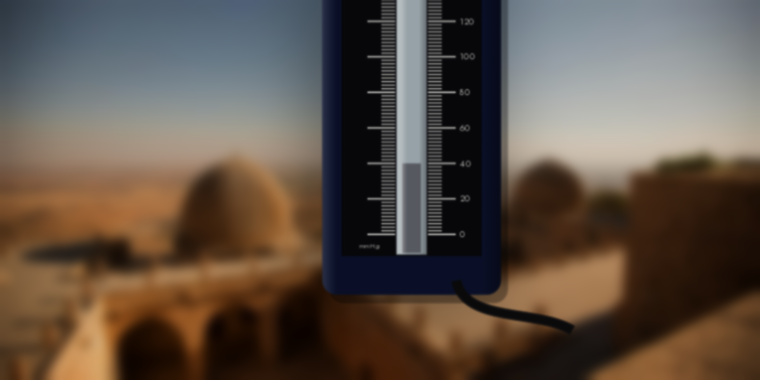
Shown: 40 mmHg
